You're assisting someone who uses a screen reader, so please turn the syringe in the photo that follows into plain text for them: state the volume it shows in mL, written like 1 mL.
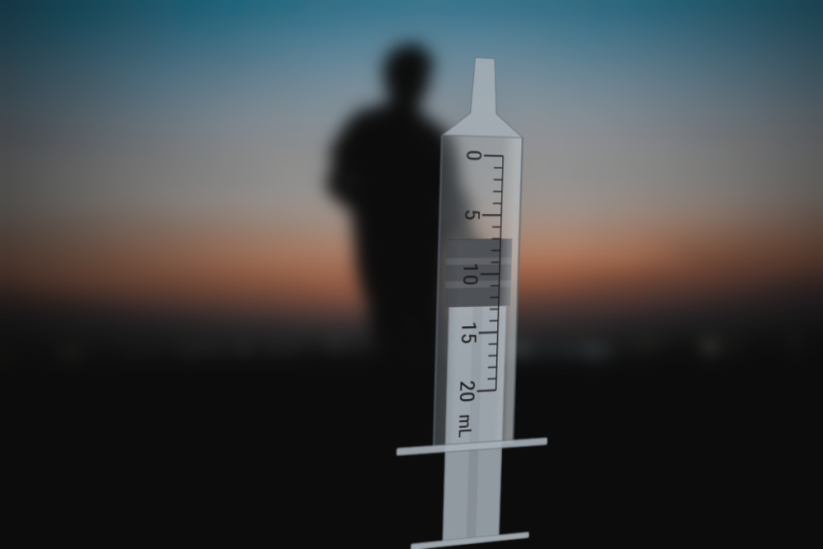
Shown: 7 mL
